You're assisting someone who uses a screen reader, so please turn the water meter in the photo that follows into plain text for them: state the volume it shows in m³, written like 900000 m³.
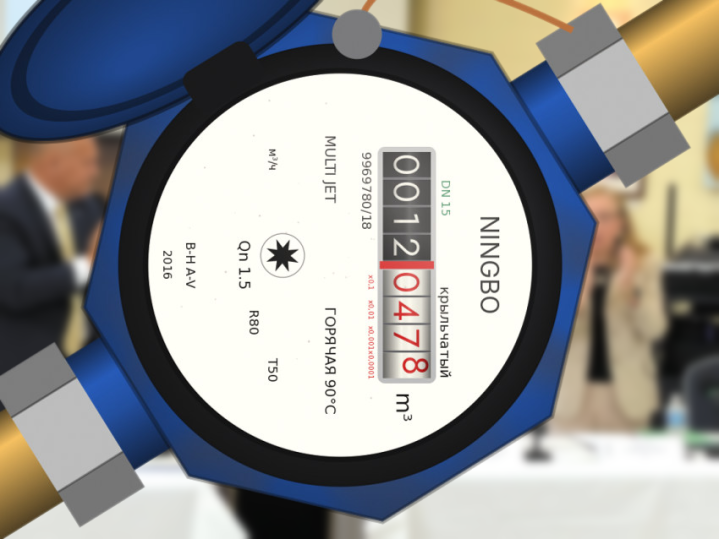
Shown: 12.0478 m³
